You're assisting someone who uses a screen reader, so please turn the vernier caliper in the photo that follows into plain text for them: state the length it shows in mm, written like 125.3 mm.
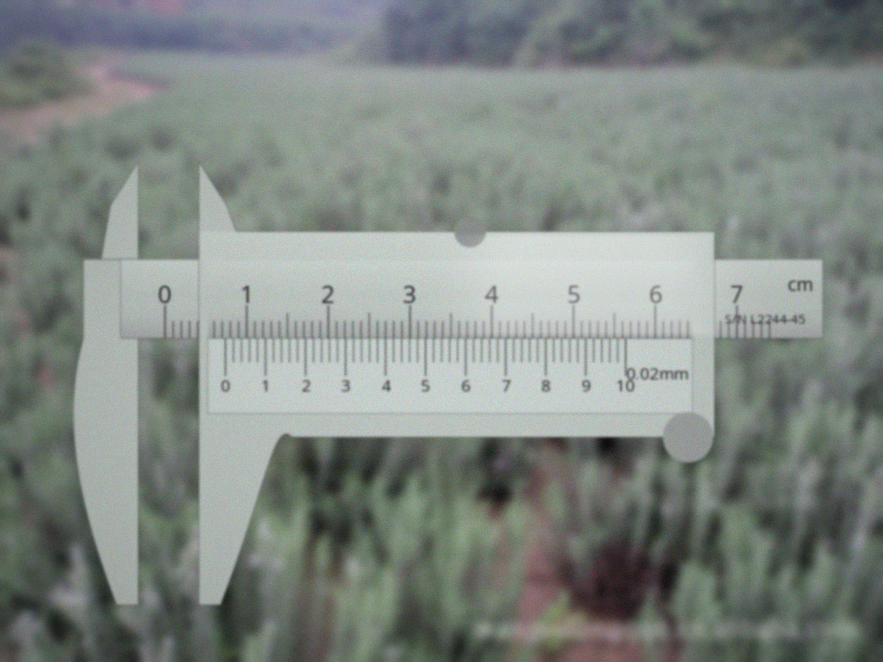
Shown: 7.4 mm
